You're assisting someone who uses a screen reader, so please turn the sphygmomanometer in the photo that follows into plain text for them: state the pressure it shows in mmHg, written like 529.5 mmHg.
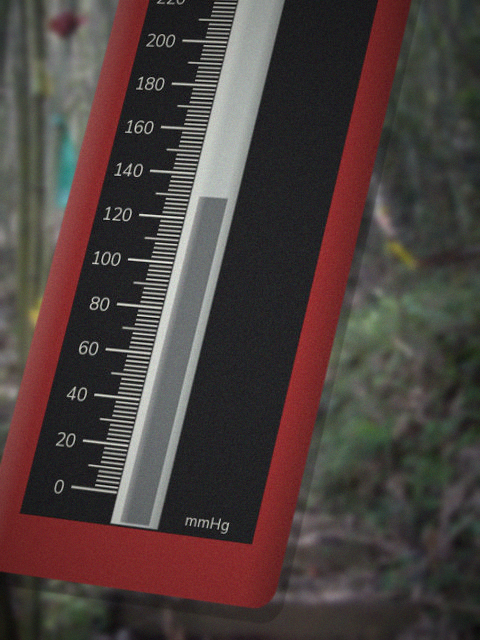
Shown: 130 mmHg
